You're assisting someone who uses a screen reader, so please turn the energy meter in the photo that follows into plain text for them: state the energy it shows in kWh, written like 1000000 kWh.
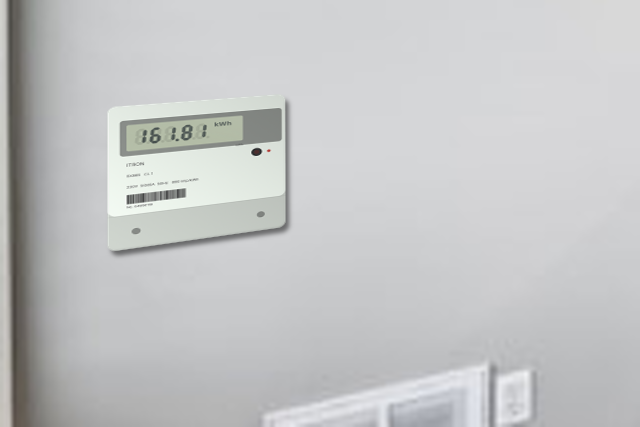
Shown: 161.81 kWh
